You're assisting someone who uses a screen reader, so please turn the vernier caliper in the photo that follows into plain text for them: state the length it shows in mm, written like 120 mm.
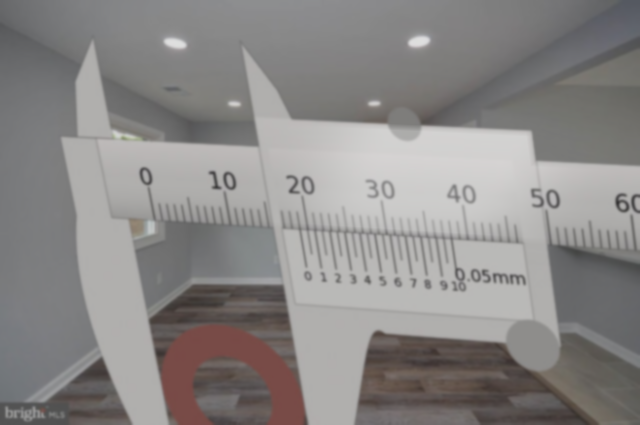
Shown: 19.0 mm
